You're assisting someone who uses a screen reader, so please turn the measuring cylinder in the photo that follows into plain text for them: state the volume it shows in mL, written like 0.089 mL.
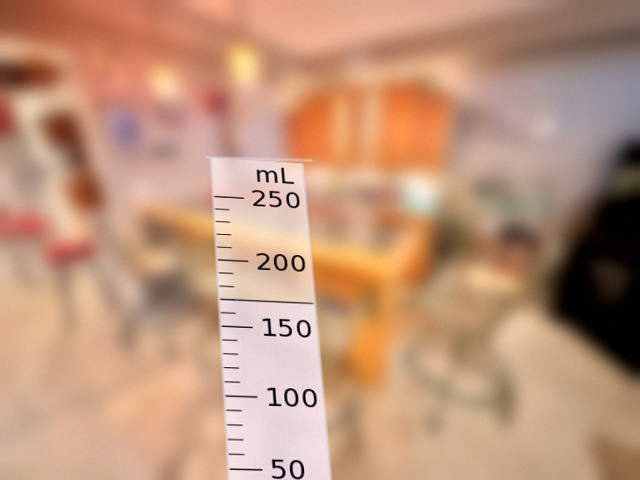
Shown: 170 mL
